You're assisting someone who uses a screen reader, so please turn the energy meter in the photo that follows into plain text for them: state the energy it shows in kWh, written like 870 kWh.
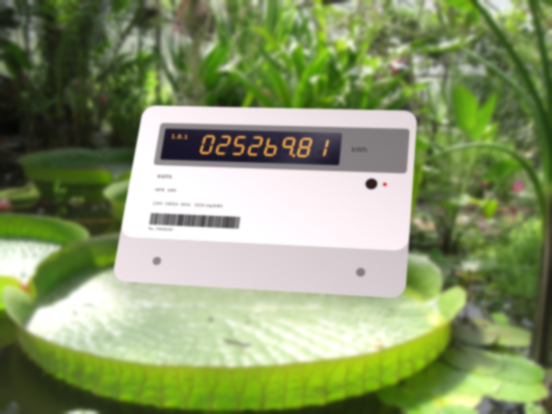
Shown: 25269.81 kWh
